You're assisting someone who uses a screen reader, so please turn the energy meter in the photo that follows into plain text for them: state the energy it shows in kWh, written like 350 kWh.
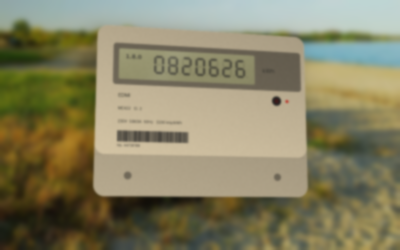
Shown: 820626 kWh
